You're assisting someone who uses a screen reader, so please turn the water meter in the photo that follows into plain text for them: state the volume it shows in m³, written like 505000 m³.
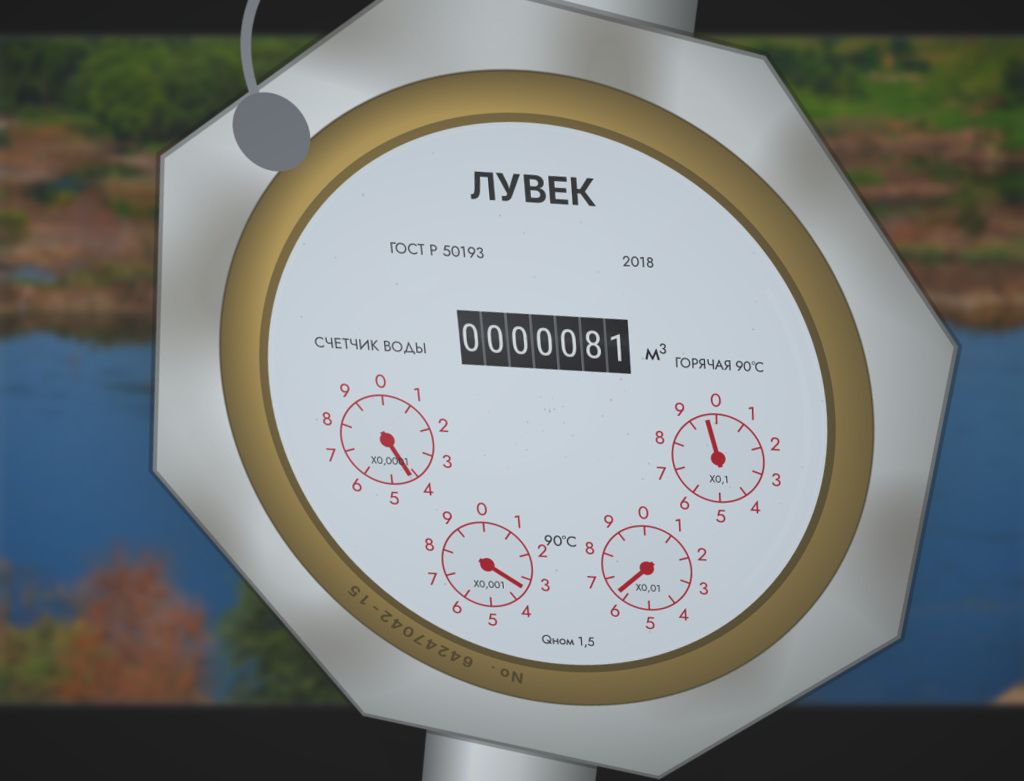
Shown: 80.9634 m³
